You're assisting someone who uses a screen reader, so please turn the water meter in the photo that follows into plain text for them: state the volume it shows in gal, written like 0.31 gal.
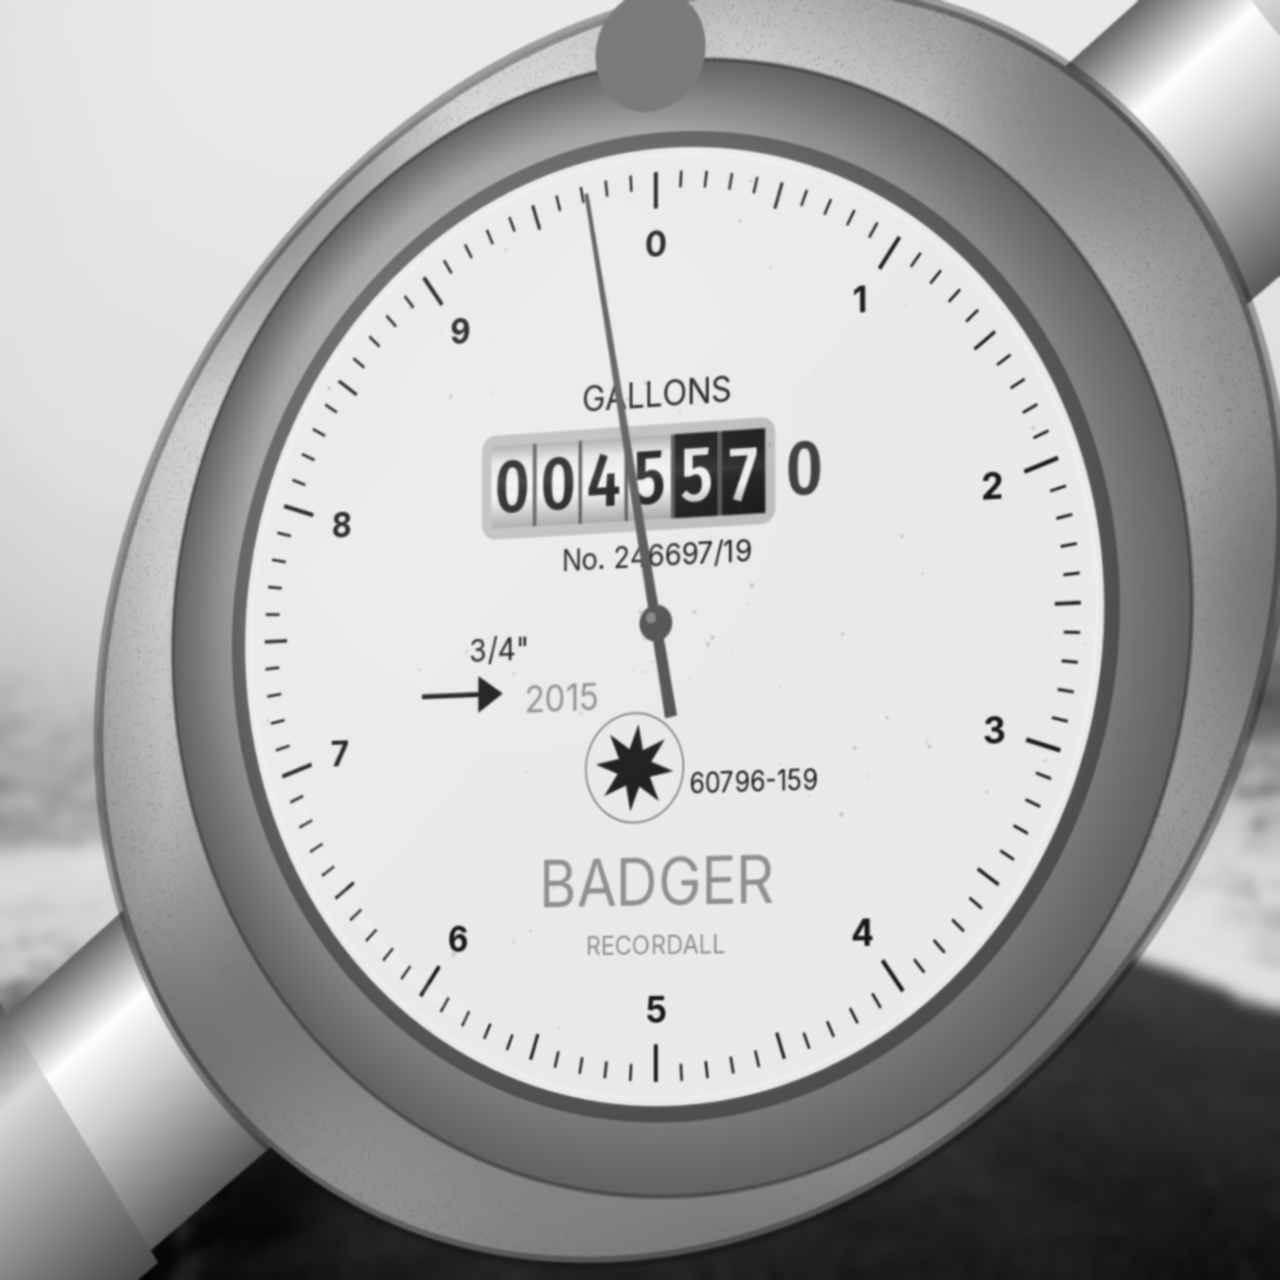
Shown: 45569.7 gal
